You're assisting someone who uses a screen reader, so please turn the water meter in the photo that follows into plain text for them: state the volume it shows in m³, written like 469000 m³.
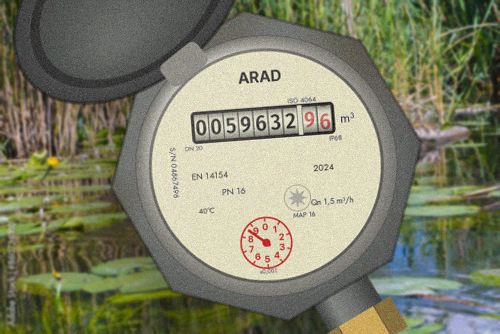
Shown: 59632.958 m³
